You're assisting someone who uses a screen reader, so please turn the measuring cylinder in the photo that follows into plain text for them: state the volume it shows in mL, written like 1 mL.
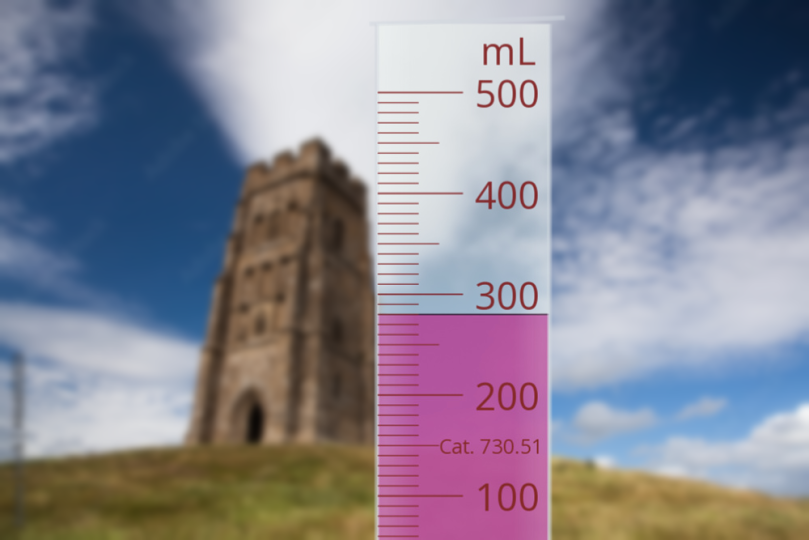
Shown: 280 mL
